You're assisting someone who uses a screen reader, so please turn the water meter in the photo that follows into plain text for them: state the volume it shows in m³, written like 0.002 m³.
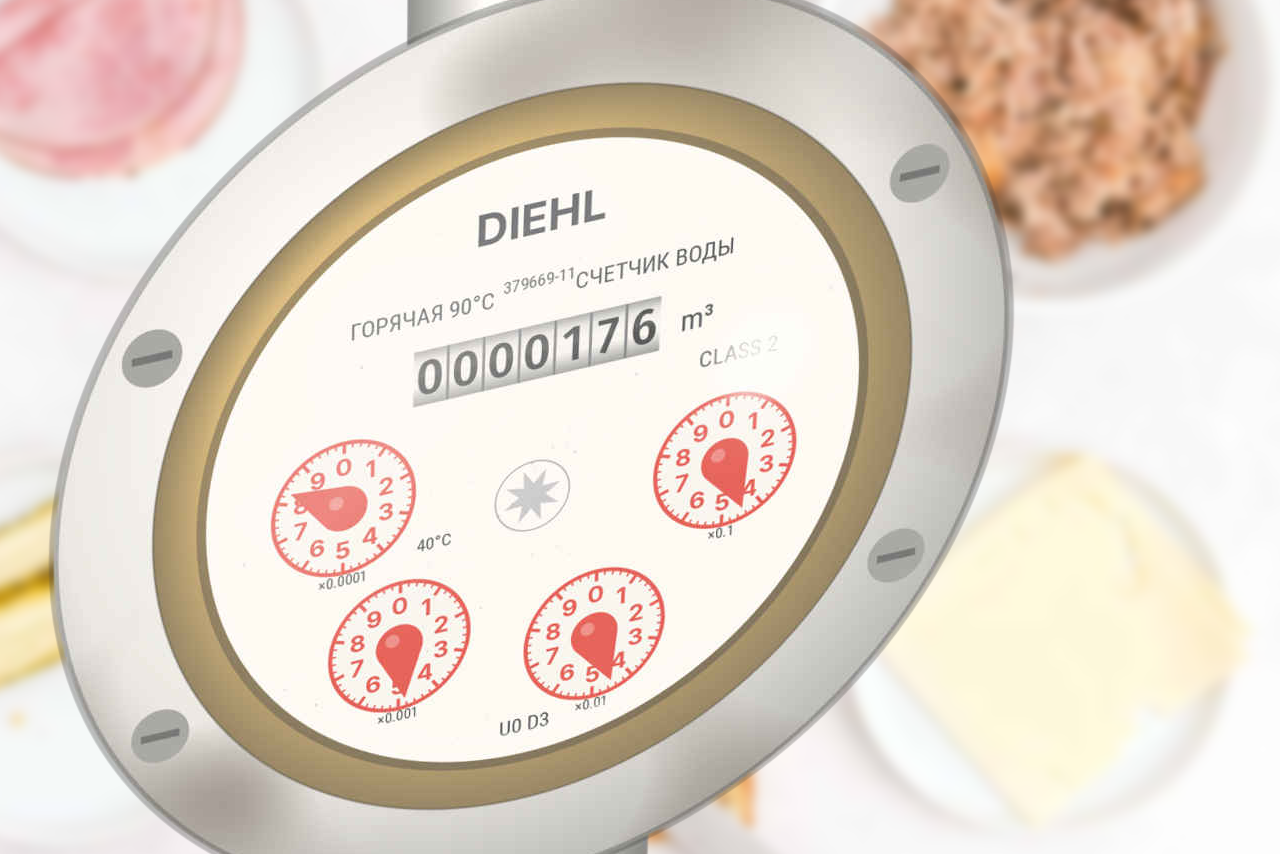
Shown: 176.4448 m³
